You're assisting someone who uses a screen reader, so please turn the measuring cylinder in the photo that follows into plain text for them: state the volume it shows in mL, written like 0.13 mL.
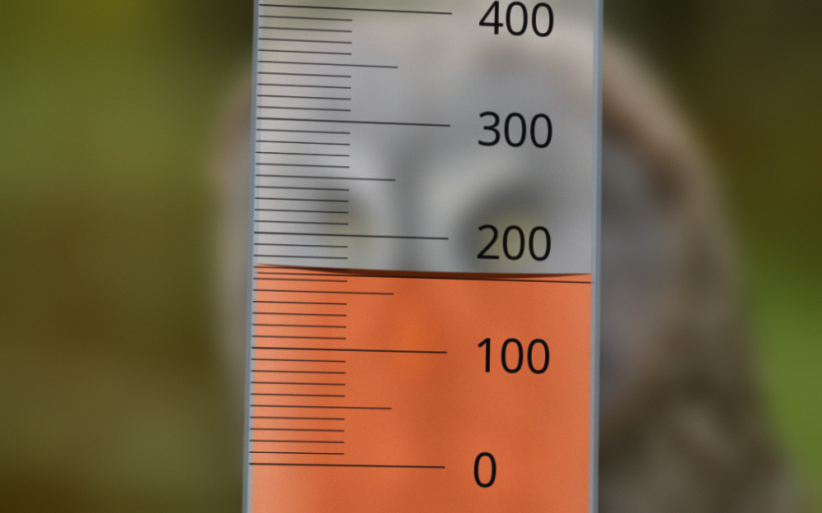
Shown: 165 mL
